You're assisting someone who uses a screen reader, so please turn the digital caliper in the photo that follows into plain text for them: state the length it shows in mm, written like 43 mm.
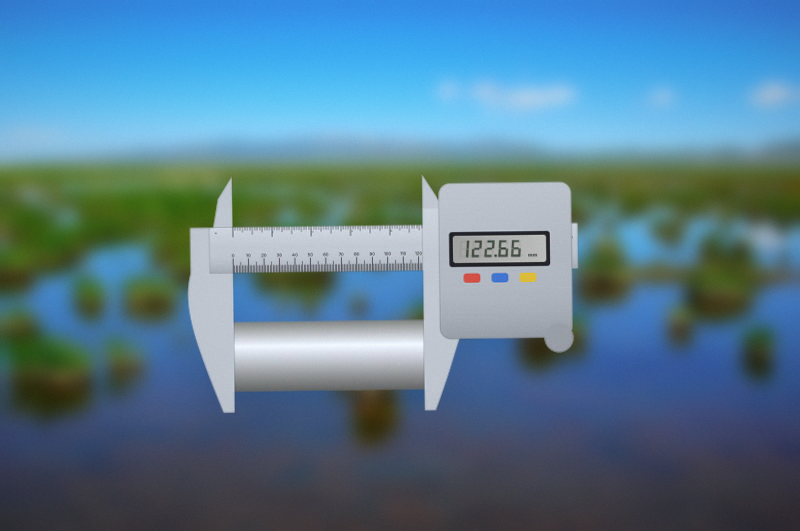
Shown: 122.66 mm
